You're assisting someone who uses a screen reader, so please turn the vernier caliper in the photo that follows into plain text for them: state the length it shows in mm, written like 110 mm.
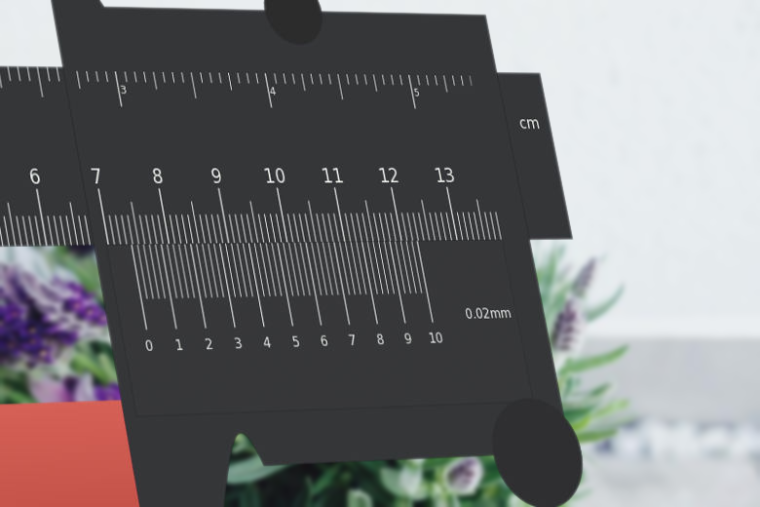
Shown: 73.8 mm
